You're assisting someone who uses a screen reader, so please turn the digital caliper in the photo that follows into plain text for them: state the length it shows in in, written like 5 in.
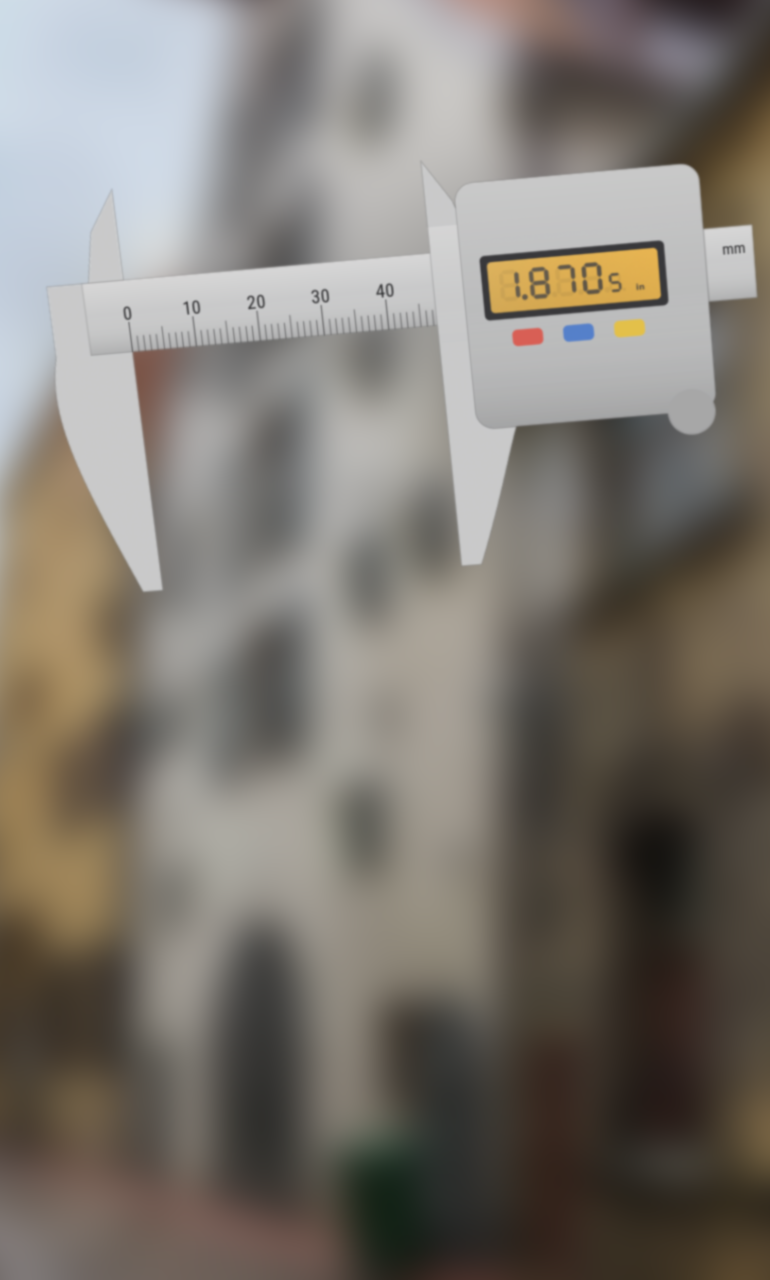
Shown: 1.8705 in
